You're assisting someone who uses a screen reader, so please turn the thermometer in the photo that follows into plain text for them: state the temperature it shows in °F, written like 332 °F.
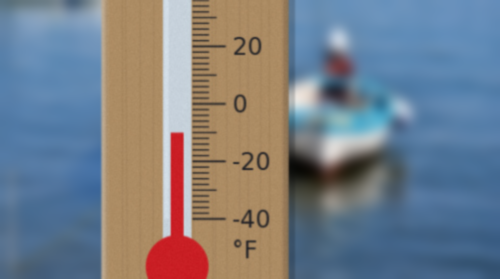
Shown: -10 °F
